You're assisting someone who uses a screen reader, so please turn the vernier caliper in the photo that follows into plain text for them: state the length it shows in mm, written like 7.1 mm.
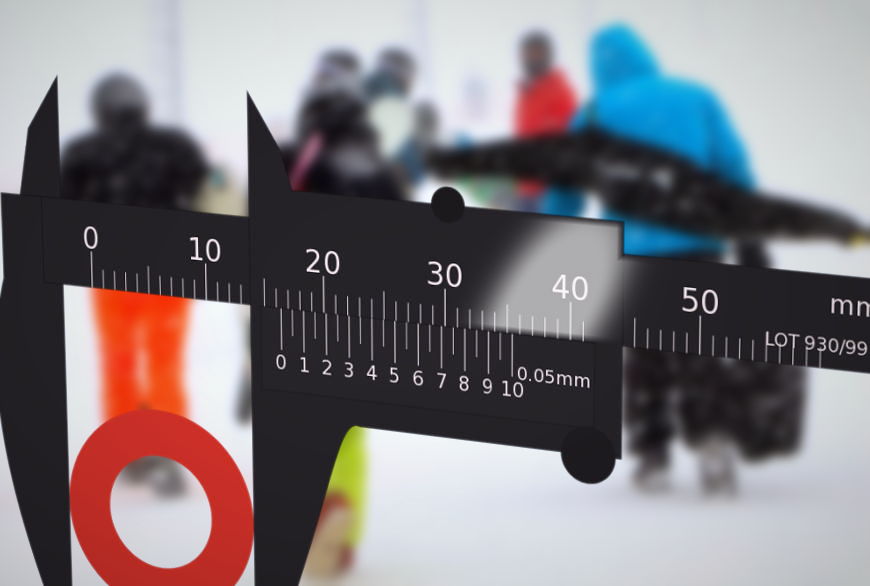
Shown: 16.4 mm
